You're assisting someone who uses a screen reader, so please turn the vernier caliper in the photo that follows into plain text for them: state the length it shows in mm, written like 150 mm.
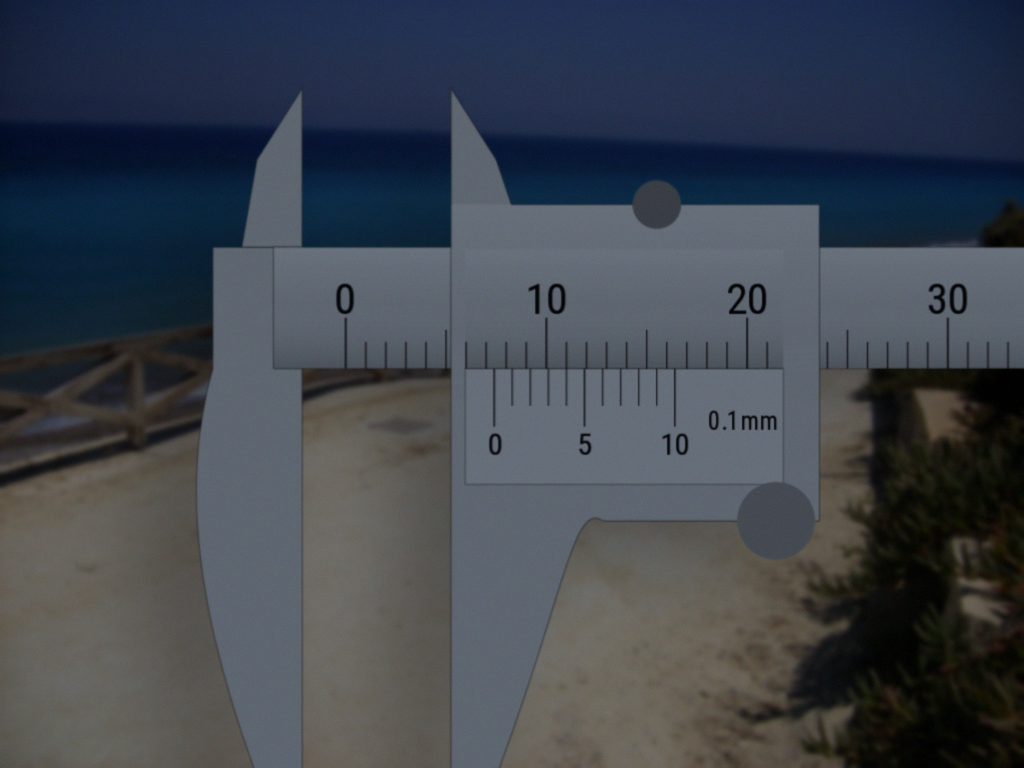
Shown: 7.4 mm
